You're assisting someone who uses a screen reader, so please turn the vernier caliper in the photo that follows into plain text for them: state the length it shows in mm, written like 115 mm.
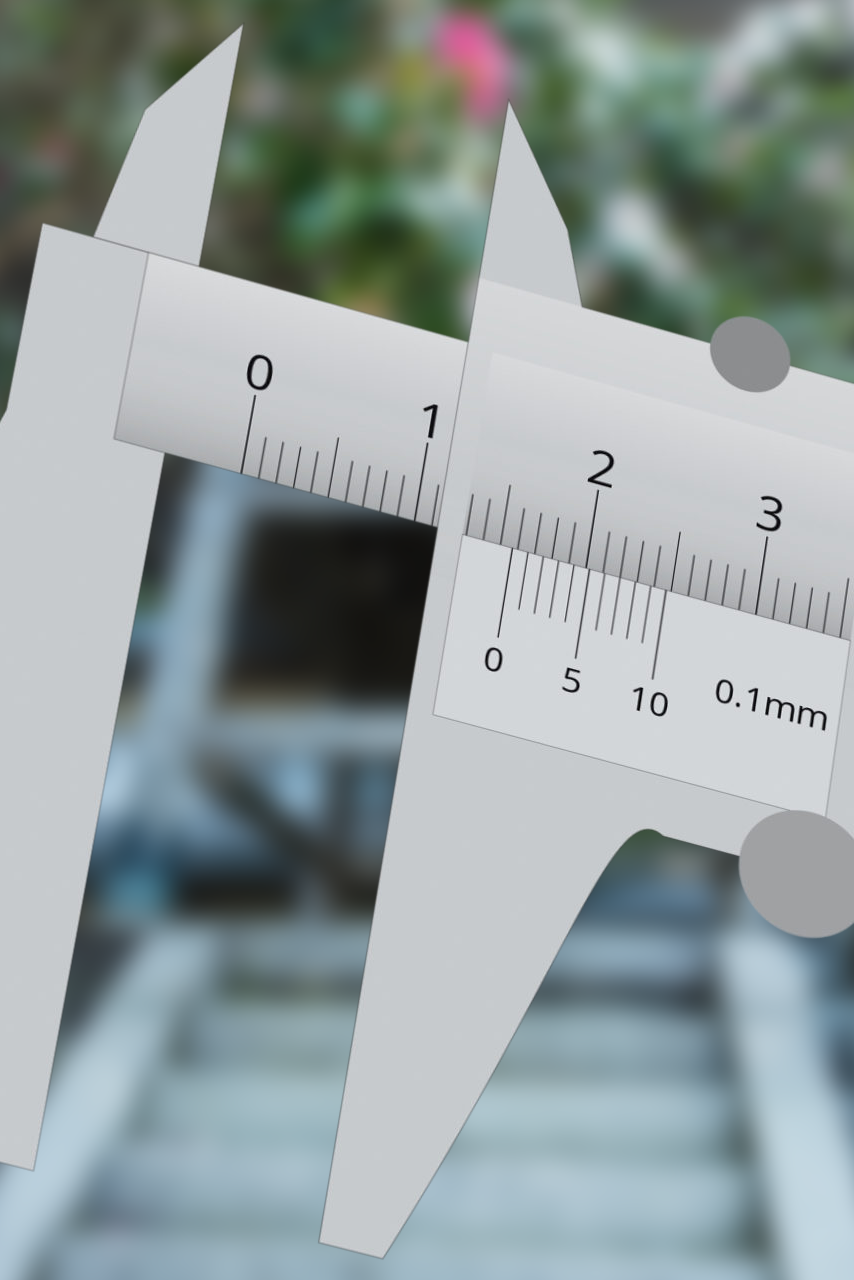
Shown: 15.7 mm
